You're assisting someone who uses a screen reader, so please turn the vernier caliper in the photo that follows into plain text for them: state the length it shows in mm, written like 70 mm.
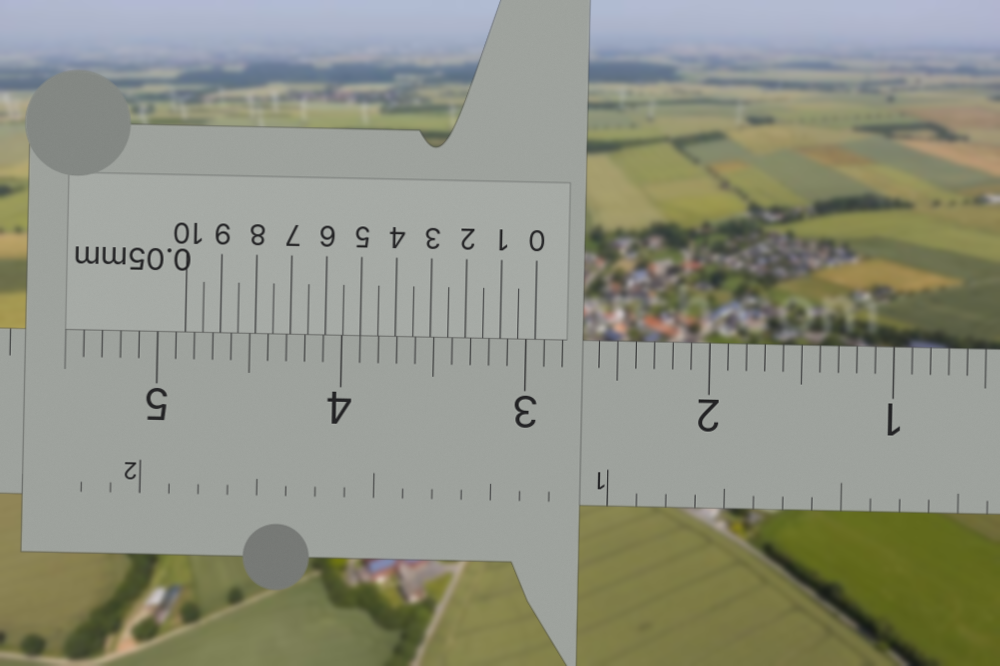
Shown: 29.5 mm
